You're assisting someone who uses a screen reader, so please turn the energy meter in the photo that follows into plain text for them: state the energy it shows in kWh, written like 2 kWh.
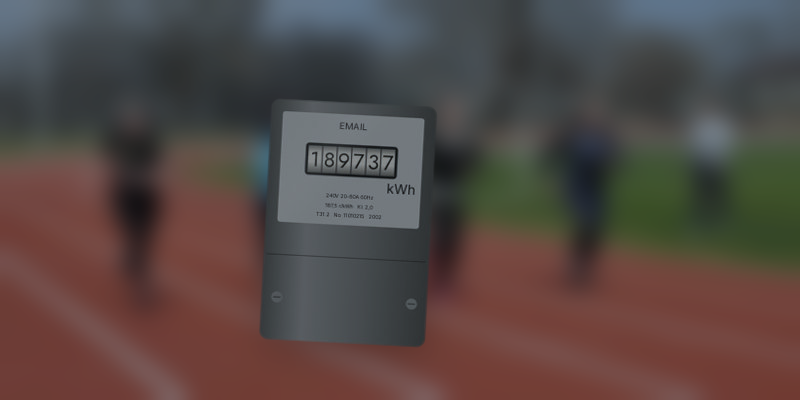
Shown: 189737 kWh
